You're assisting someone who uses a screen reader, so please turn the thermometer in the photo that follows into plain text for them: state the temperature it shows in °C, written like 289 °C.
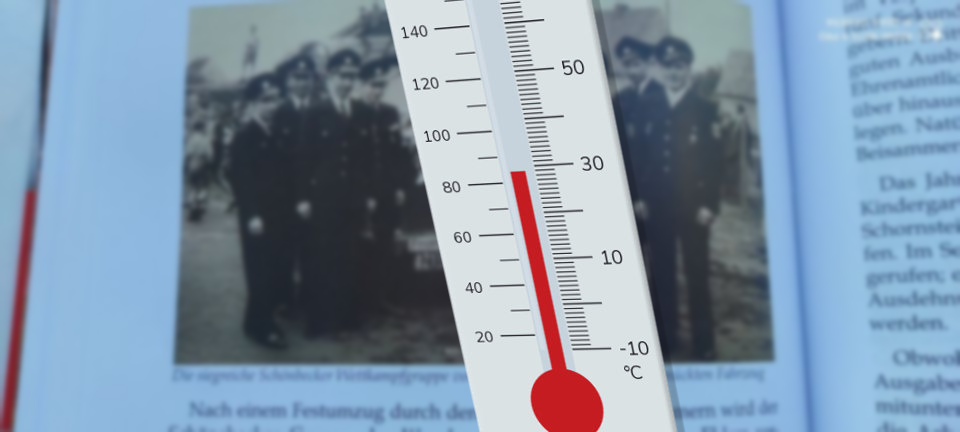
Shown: 29 °C
